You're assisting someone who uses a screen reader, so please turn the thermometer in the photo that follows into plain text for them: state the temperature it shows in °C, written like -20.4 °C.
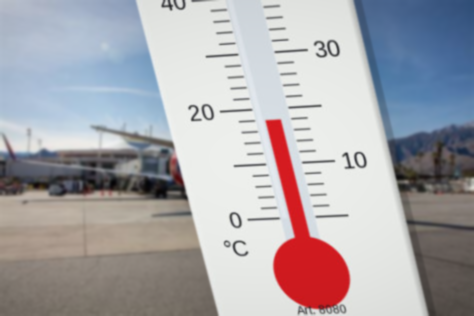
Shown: 18 °C
